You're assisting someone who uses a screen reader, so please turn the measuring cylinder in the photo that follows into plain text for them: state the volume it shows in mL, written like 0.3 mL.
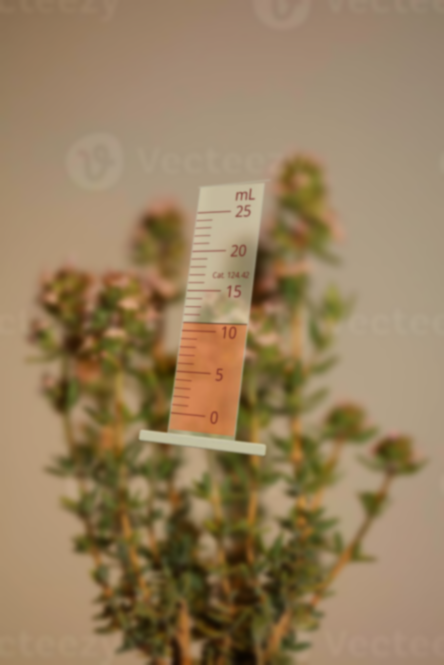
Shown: 11 mL
